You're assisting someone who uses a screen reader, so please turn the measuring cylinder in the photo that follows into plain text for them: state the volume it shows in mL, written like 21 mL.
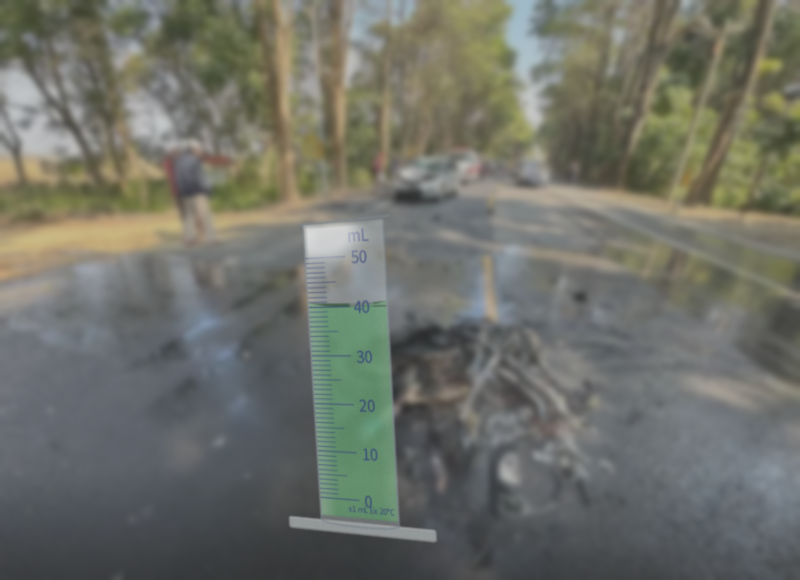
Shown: 40 mL
